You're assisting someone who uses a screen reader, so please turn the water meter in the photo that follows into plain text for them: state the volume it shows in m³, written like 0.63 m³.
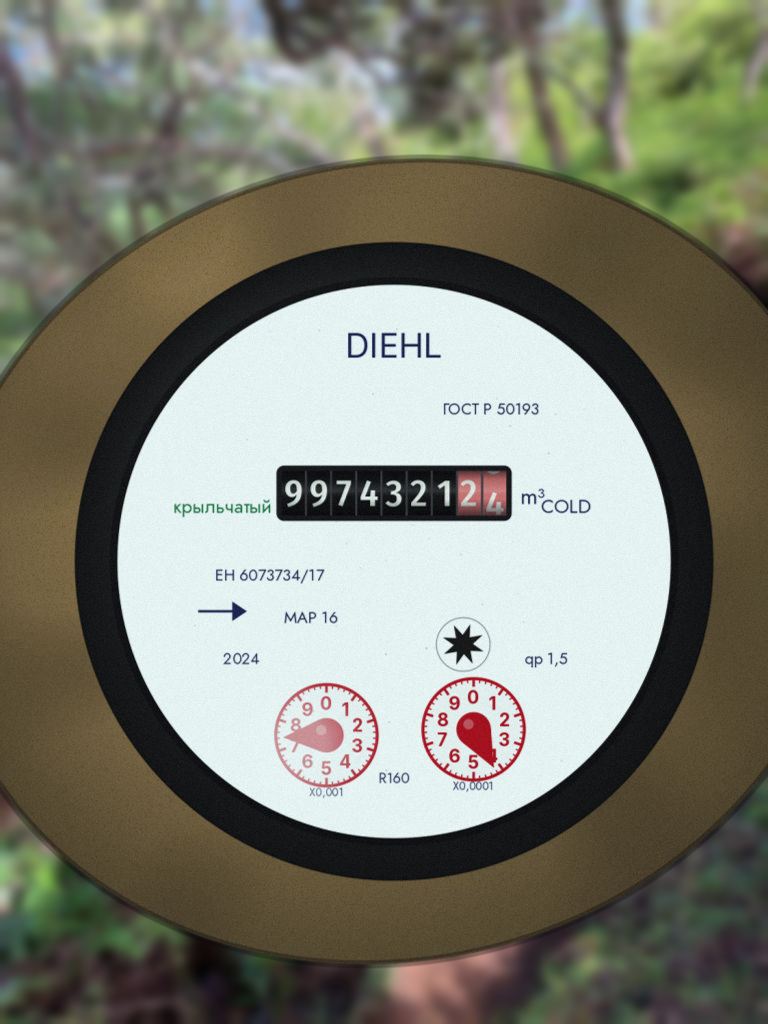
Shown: 9974321.2374 m³
